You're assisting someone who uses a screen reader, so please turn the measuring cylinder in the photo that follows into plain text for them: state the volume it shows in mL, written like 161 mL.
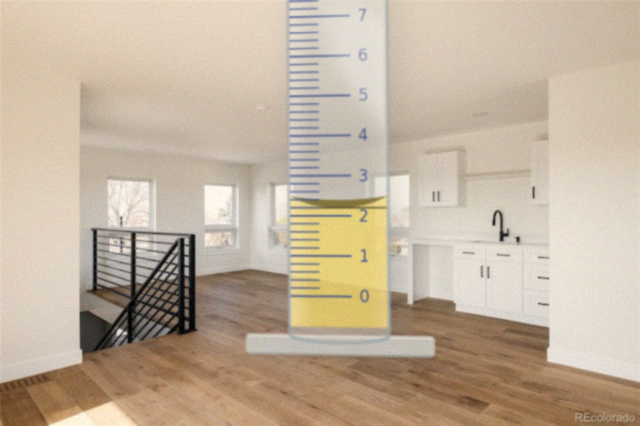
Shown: 2.2 mL
